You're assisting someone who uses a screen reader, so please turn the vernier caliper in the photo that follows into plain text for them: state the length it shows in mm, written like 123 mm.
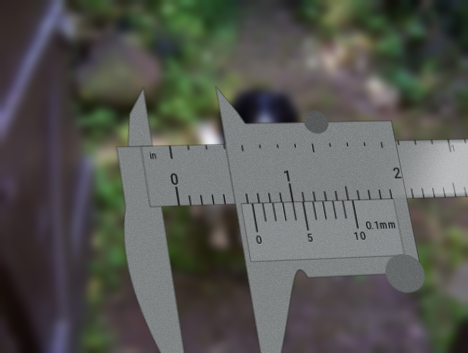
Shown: 6.4 mm
